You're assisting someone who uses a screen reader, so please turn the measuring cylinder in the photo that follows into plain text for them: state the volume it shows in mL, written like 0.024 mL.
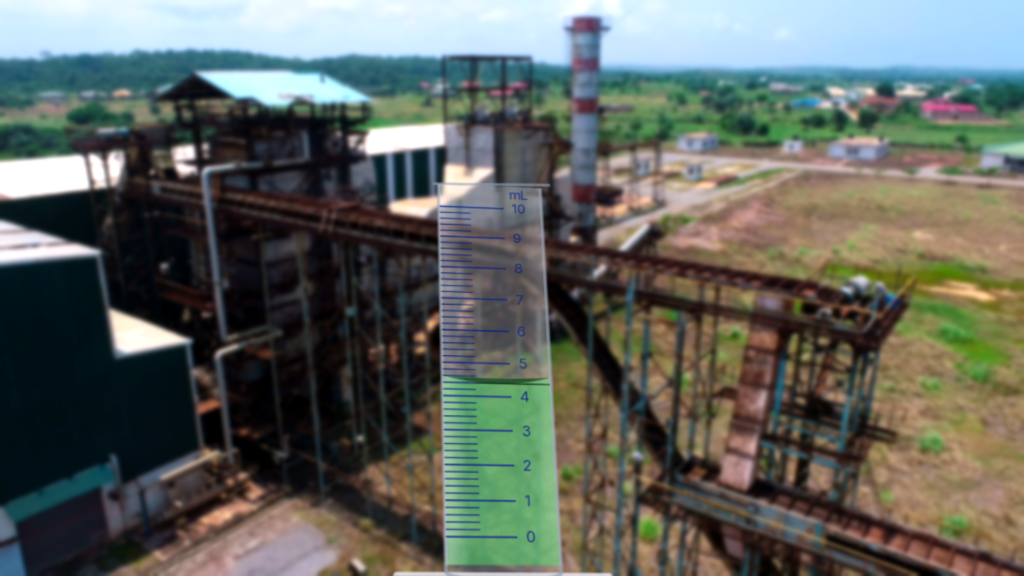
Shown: 4.4 mL
